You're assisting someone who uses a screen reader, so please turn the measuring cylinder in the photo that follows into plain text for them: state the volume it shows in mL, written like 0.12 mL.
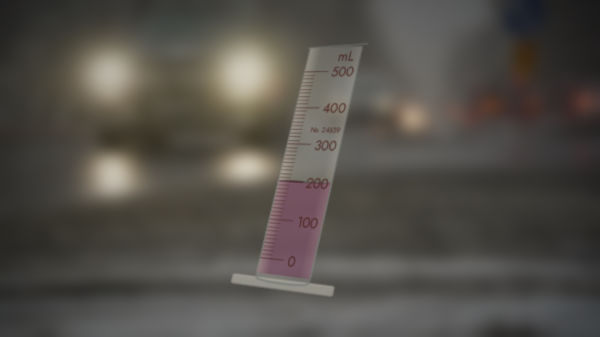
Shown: 200 mL
